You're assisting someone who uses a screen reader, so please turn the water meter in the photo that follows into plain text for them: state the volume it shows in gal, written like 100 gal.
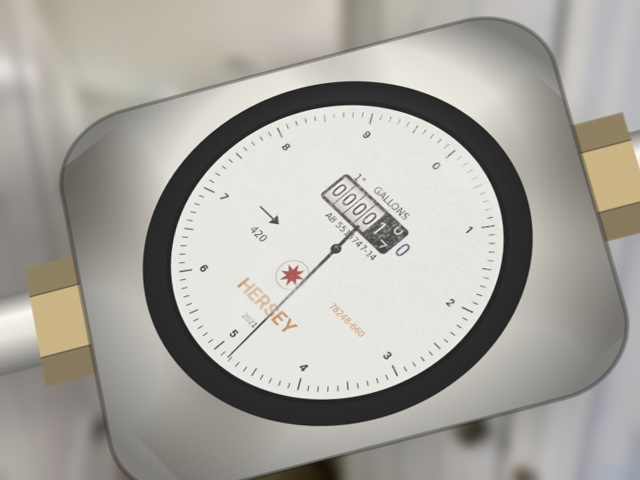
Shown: 164.8 gal
